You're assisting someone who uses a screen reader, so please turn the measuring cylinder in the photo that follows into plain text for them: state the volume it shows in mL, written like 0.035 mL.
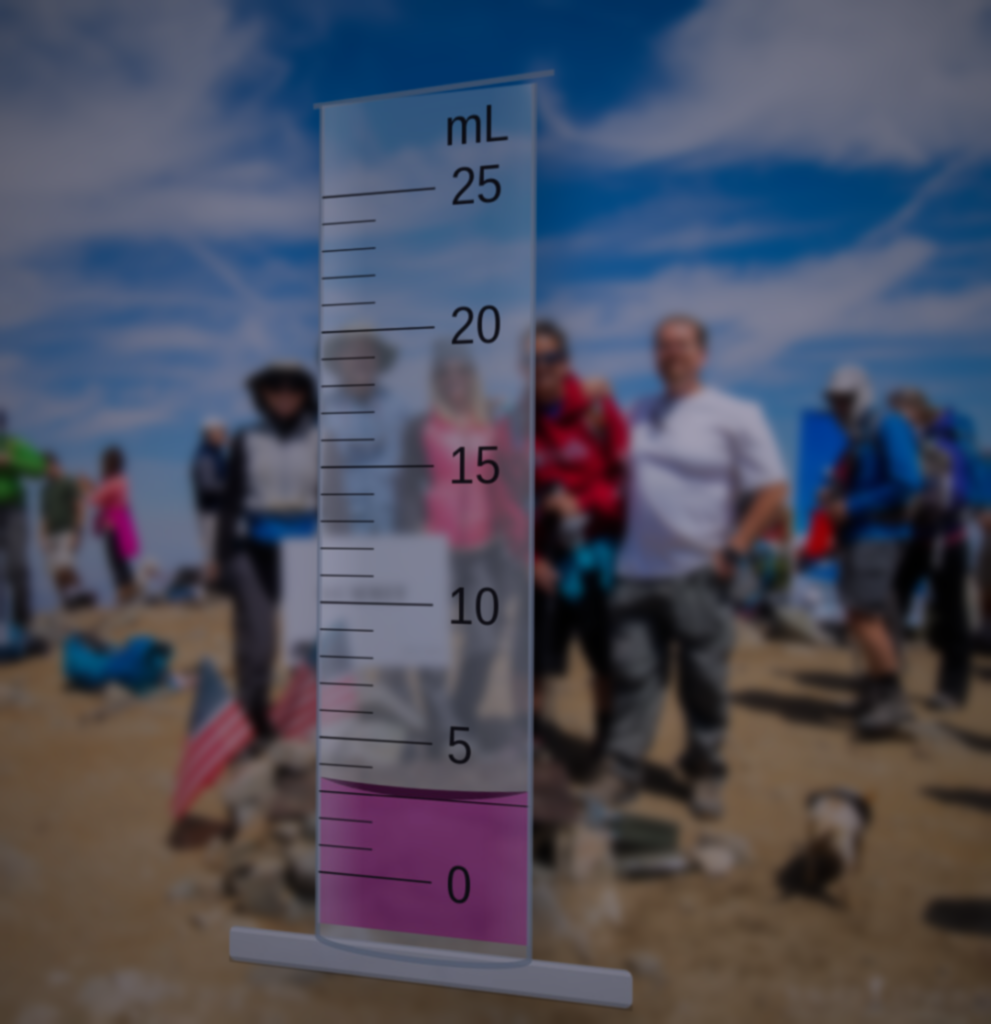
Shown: 3 mL
